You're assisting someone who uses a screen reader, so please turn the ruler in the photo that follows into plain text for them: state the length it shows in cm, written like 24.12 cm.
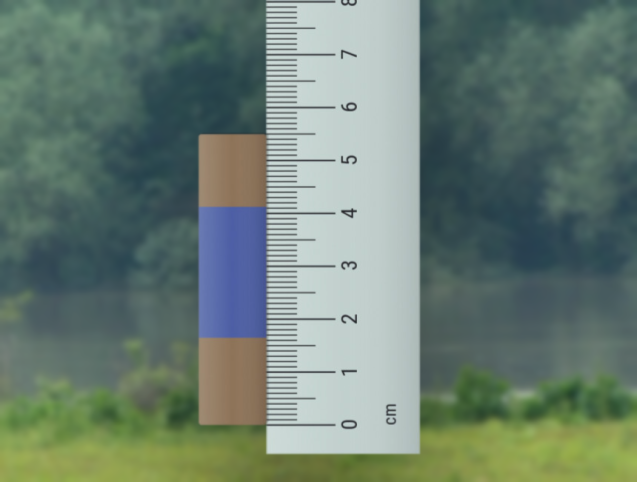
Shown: 5.5 cm
